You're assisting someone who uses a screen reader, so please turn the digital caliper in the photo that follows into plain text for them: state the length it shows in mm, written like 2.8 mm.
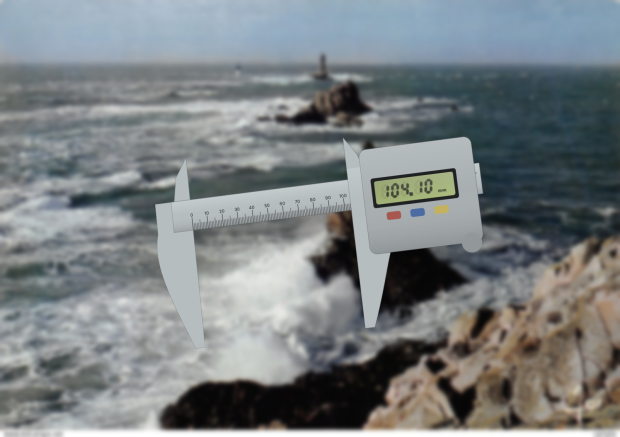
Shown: 104.10 mm
